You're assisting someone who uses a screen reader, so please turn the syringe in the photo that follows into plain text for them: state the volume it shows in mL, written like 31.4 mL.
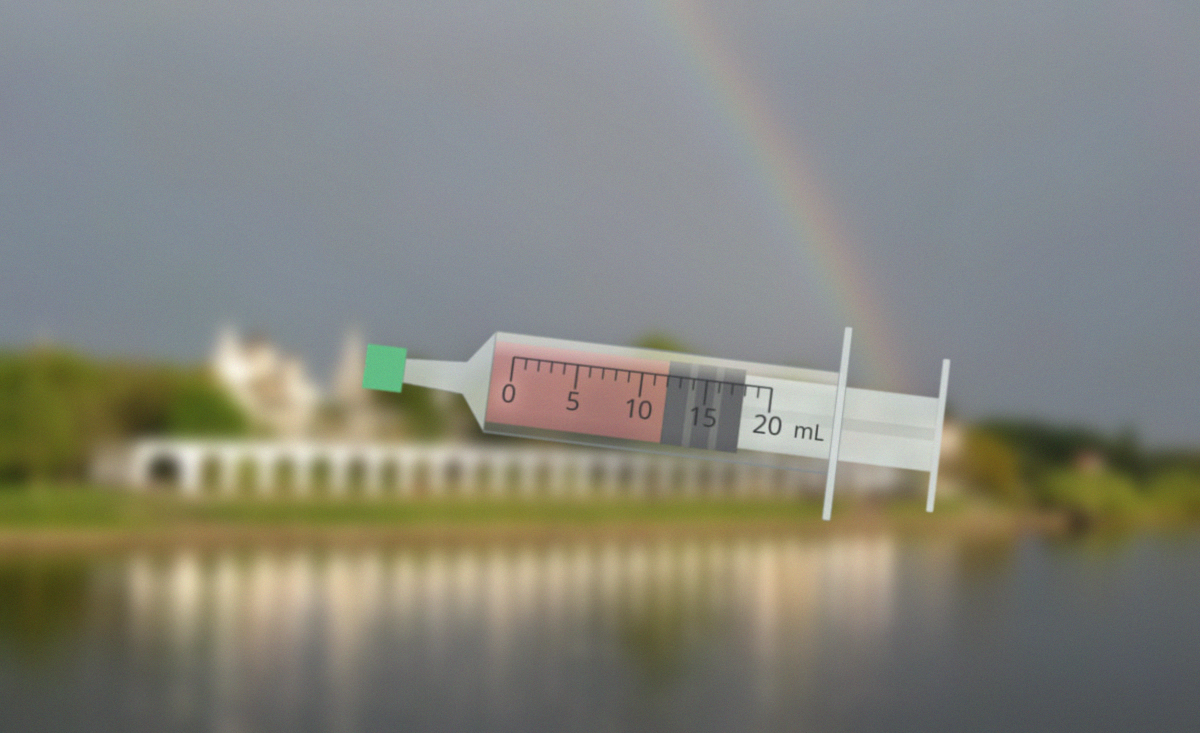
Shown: 12 mL
